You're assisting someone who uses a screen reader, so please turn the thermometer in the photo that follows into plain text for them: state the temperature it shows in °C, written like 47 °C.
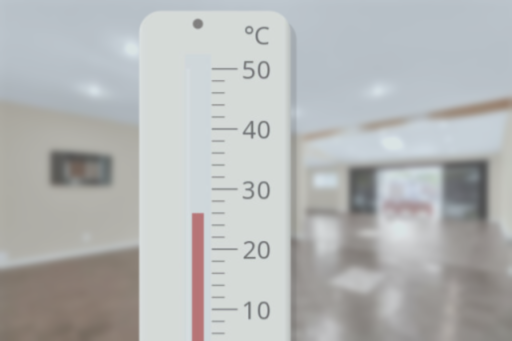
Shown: 26 °C
